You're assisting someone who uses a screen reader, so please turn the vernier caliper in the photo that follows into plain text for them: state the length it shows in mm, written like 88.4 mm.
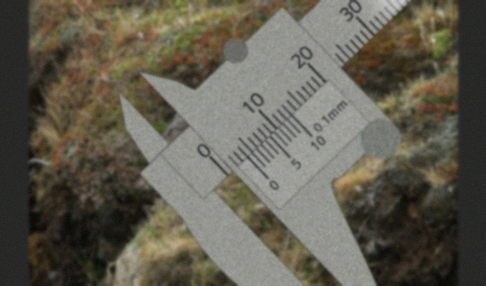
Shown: 4.0 mm
